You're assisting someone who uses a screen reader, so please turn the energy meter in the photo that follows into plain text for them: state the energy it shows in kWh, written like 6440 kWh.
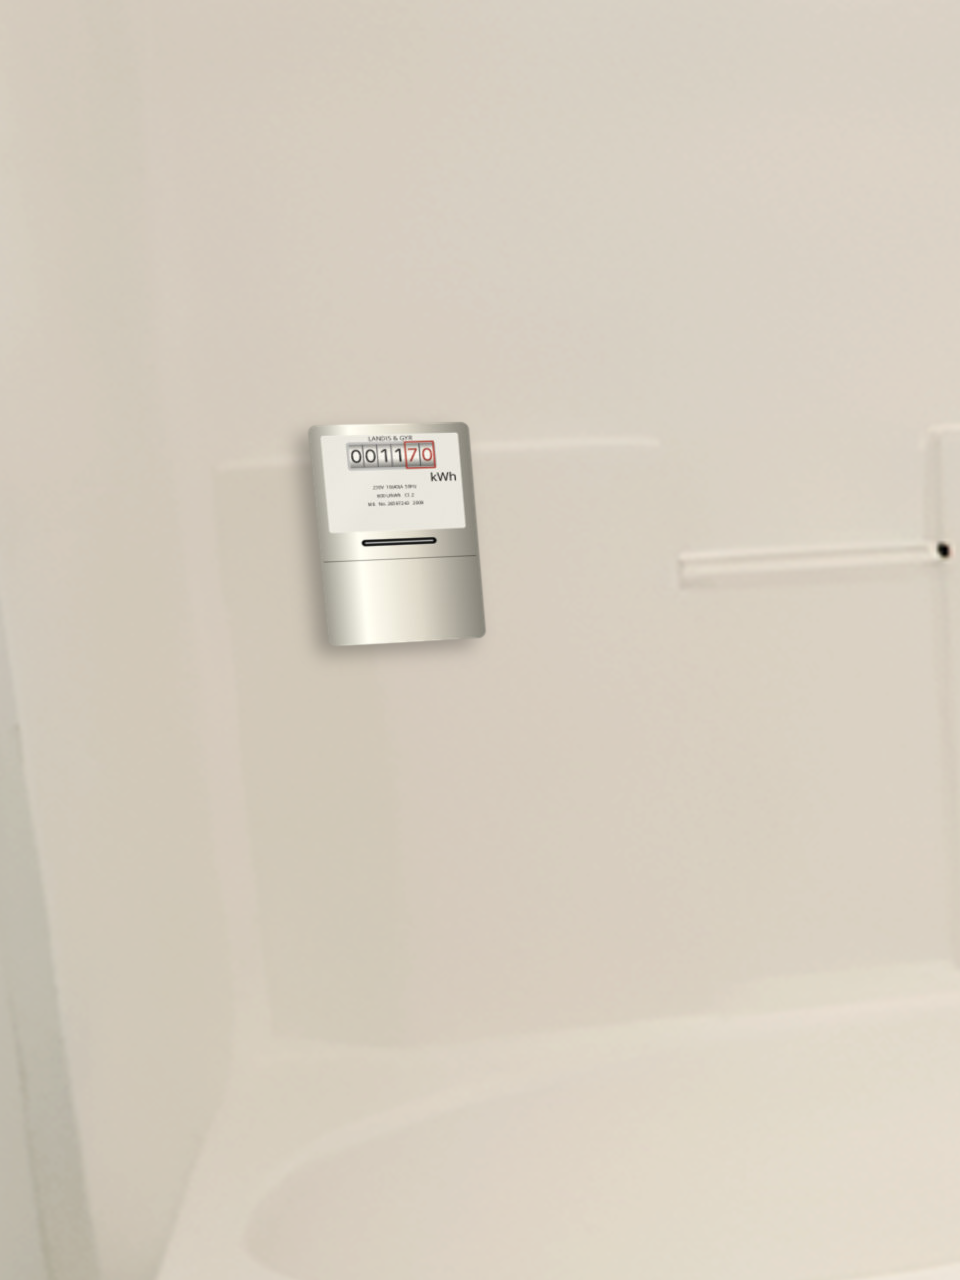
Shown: 11.70 kWh
